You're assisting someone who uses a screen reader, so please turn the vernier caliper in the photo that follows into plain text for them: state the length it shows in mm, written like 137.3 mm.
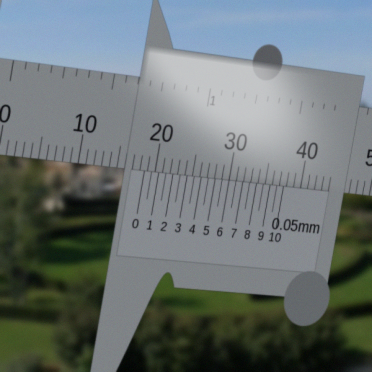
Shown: 18.6 mm
